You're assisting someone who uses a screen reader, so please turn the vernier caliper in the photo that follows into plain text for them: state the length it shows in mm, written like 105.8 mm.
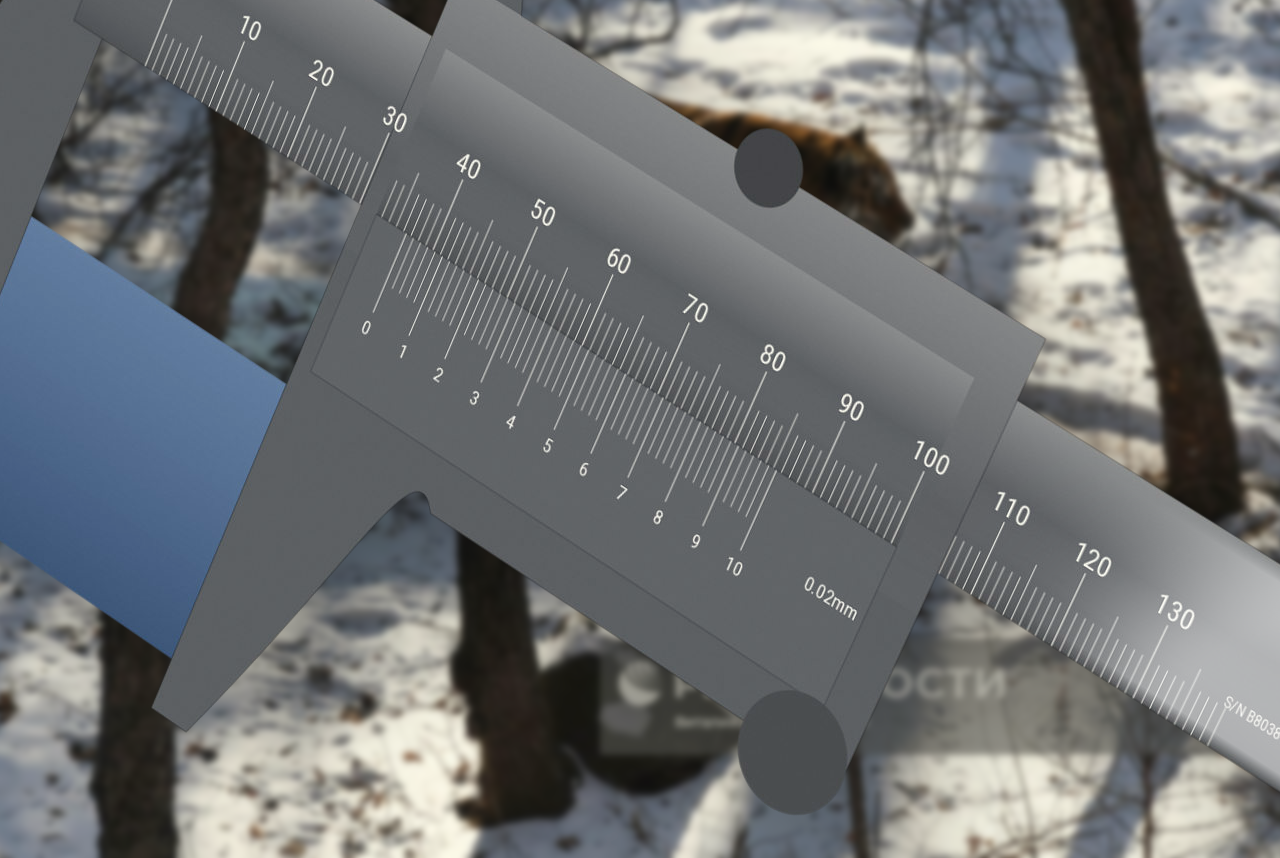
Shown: 36.4 mm
